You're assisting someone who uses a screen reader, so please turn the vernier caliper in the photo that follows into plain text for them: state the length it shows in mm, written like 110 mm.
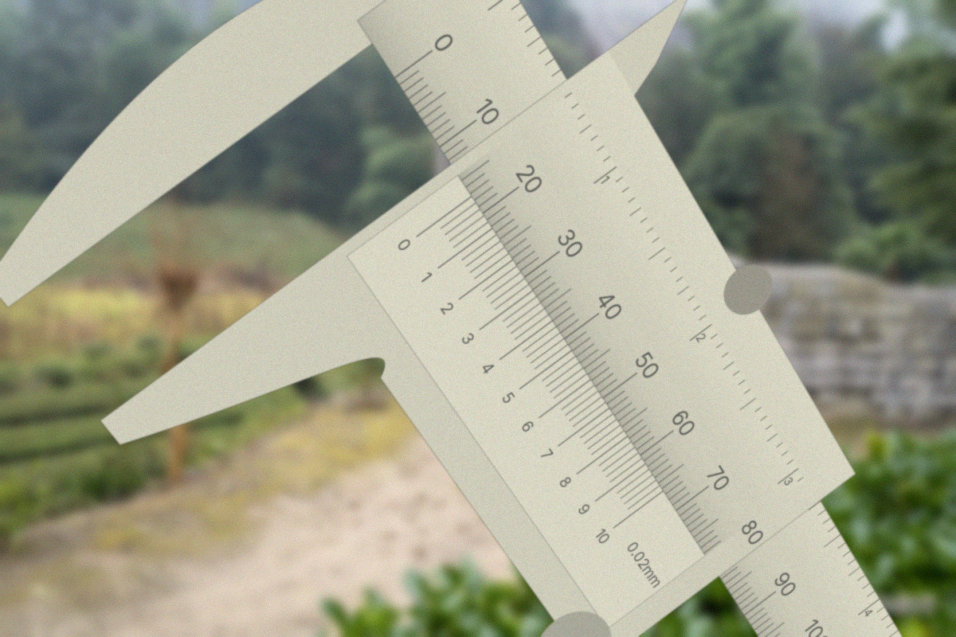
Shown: 17.4 mm
